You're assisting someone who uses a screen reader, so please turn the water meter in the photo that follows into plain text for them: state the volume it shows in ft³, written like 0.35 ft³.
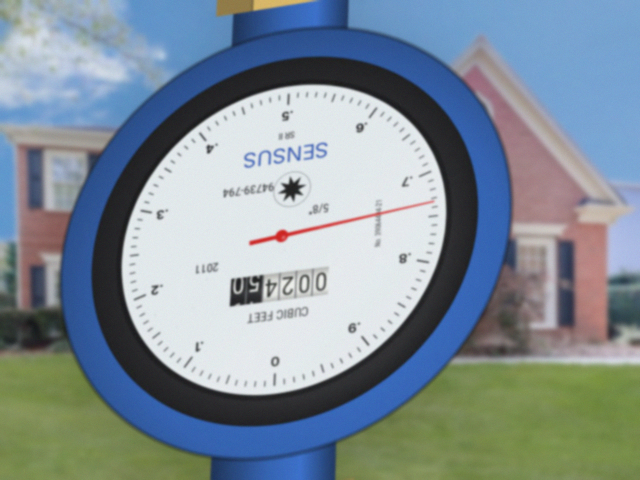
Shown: 2449.73 ft³
